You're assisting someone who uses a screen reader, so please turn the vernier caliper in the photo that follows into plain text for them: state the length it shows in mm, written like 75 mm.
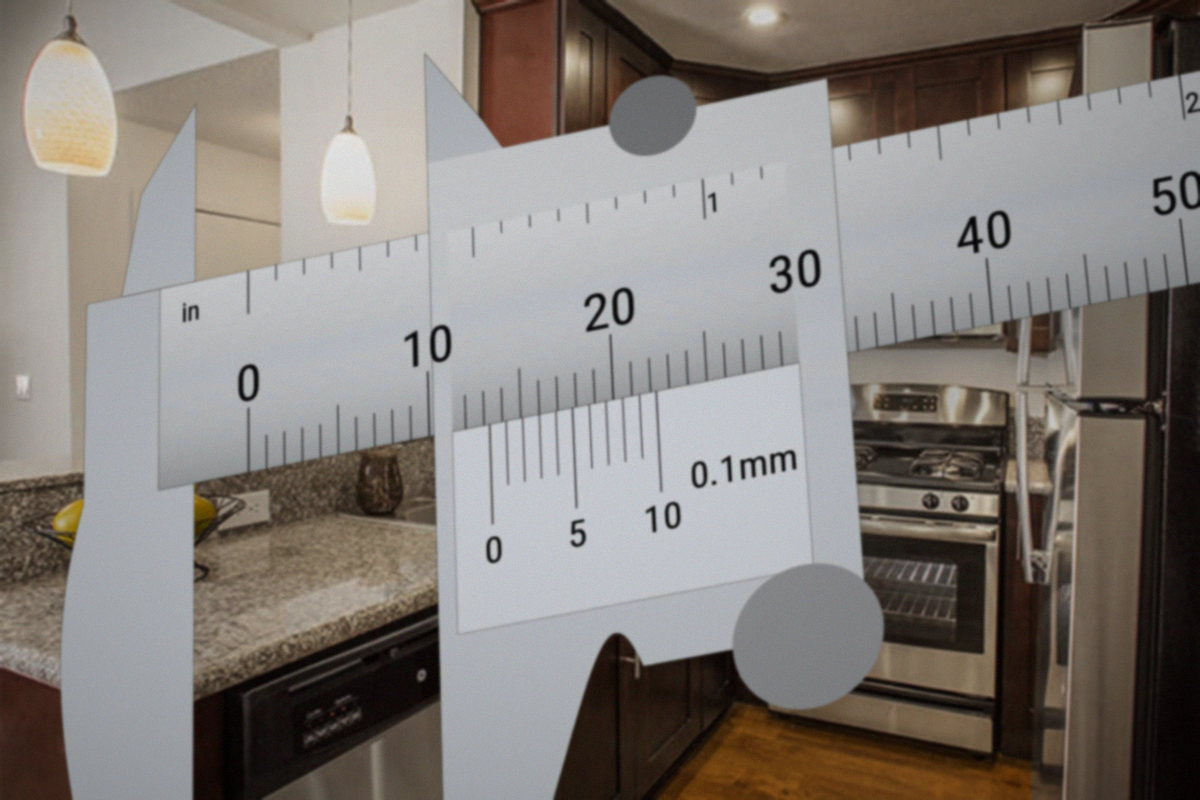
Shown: 13.3 mm
